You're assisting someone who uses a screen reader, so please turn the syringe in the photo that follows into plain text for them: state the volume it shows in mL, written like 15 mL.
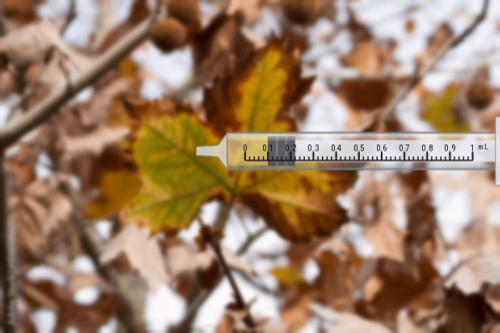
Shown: 0.1 mL
